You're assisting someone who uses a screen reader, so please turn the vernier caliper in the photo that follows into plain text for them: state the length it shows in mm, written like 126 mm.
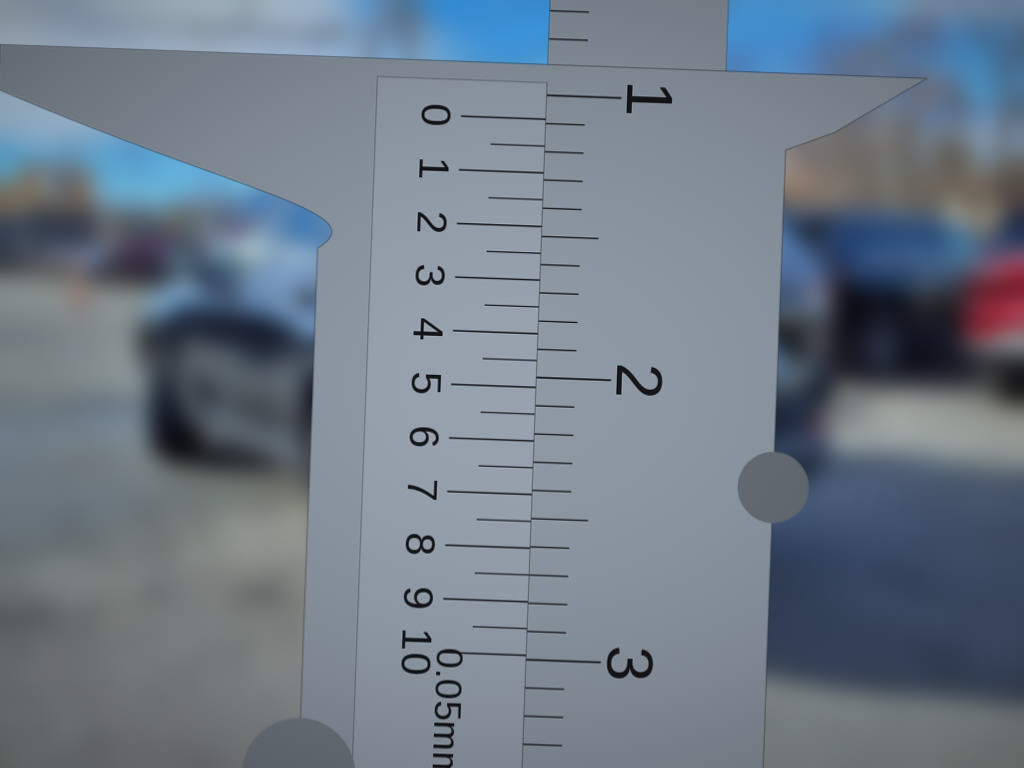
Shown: 10.85 mm
